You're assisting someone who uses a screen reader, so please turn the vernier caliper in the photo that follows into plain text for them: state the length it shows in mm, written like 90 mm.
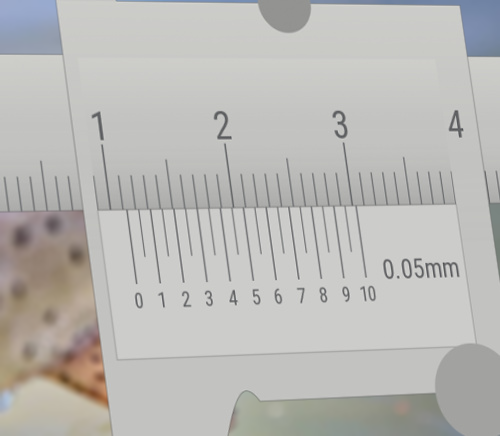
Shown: 11.3 mm
